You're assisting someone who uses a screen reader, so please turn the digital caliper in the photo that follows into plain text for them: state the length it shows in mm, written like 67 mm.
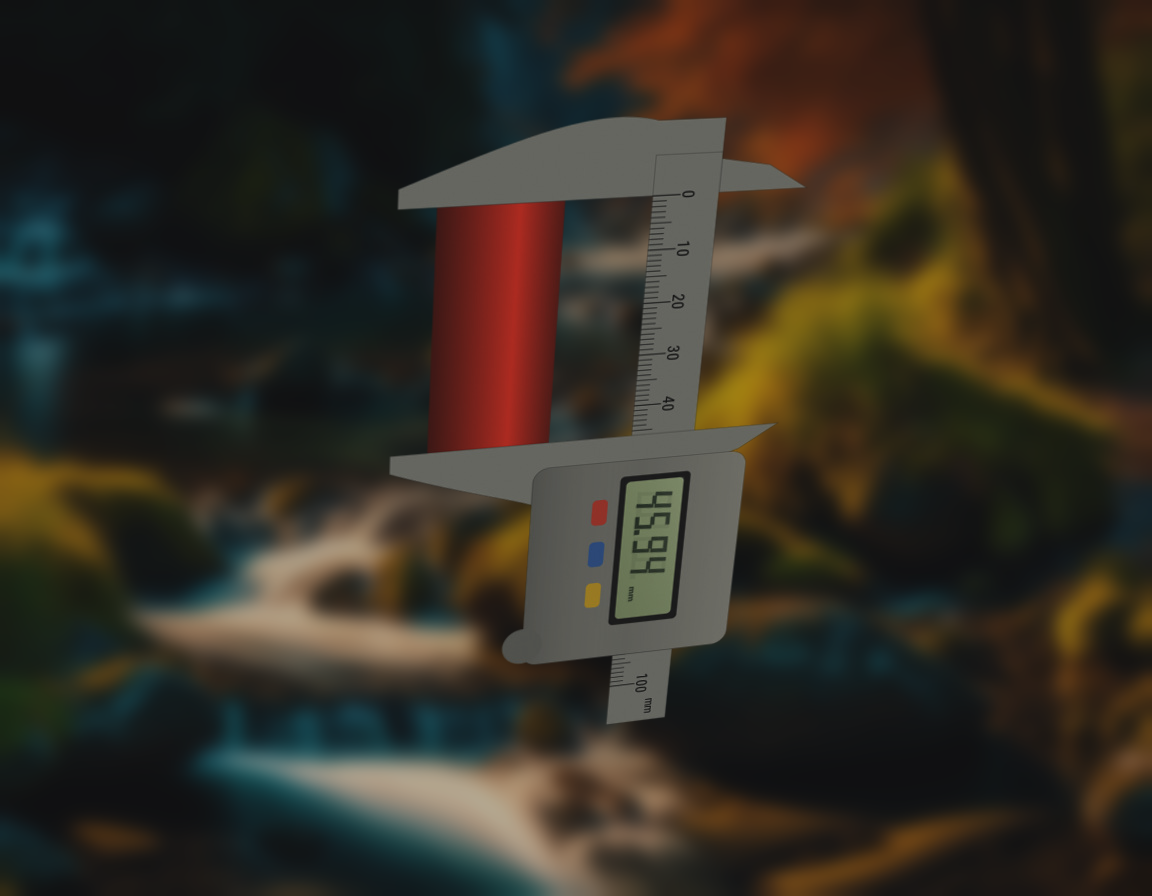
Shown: 45.94 mm
